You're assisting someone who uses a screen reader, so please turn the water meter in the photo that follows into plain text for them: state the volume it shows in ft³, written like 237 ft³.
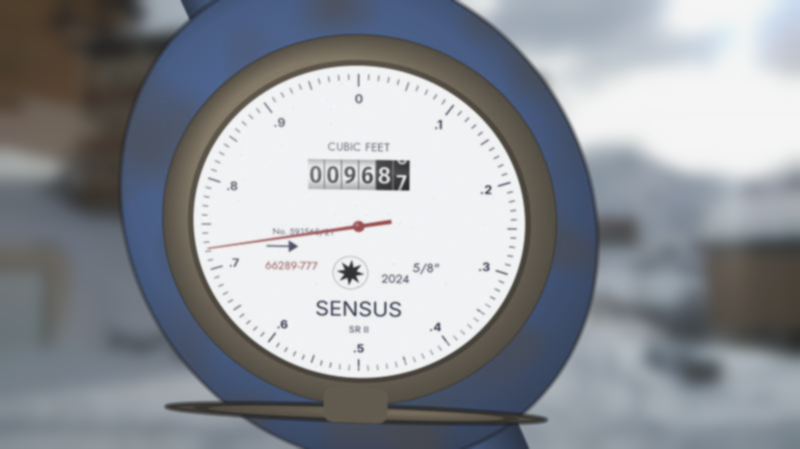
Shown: 9686.72 ft³
